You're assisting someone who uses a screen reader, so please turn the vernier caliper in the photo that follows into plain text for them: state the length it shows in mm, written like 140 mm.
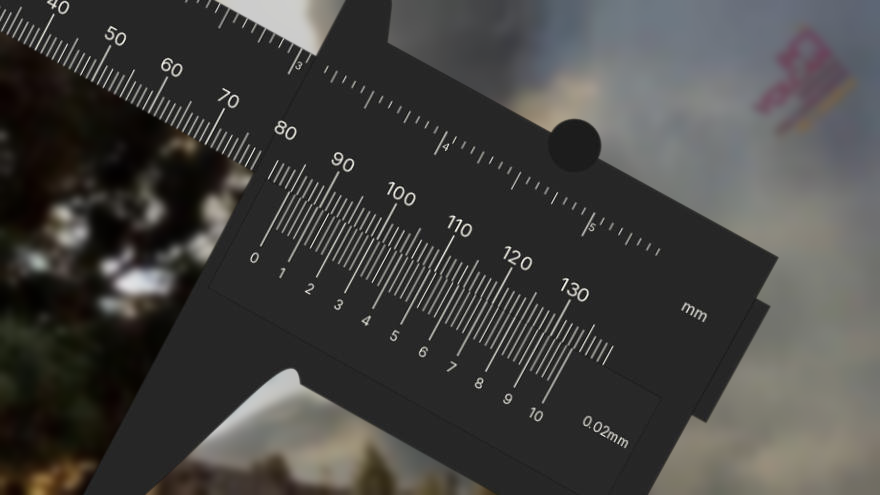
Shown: 84.8 mm
